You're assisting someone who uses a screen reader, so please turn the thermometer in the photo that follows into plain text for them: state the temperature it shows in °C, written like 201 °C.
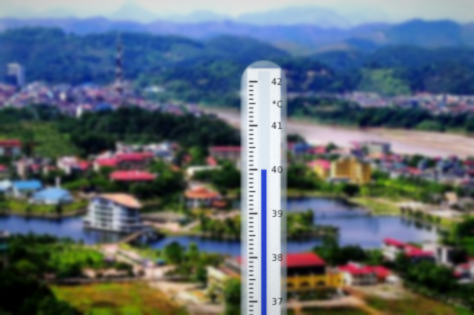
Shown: 40 °C
